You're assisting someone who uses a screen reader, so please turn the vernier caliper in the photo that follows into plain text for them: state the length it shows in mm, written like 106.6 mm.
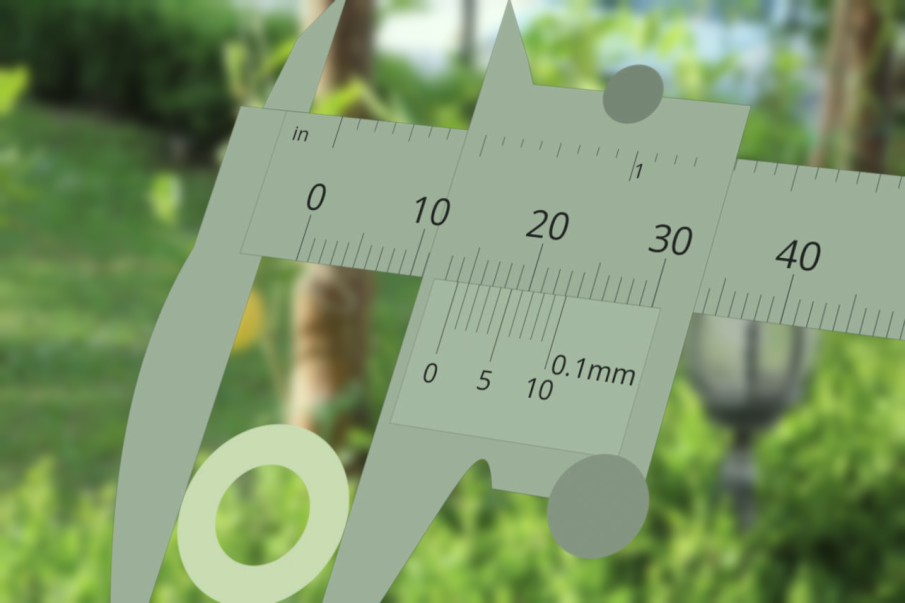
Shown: 14.1 mm
